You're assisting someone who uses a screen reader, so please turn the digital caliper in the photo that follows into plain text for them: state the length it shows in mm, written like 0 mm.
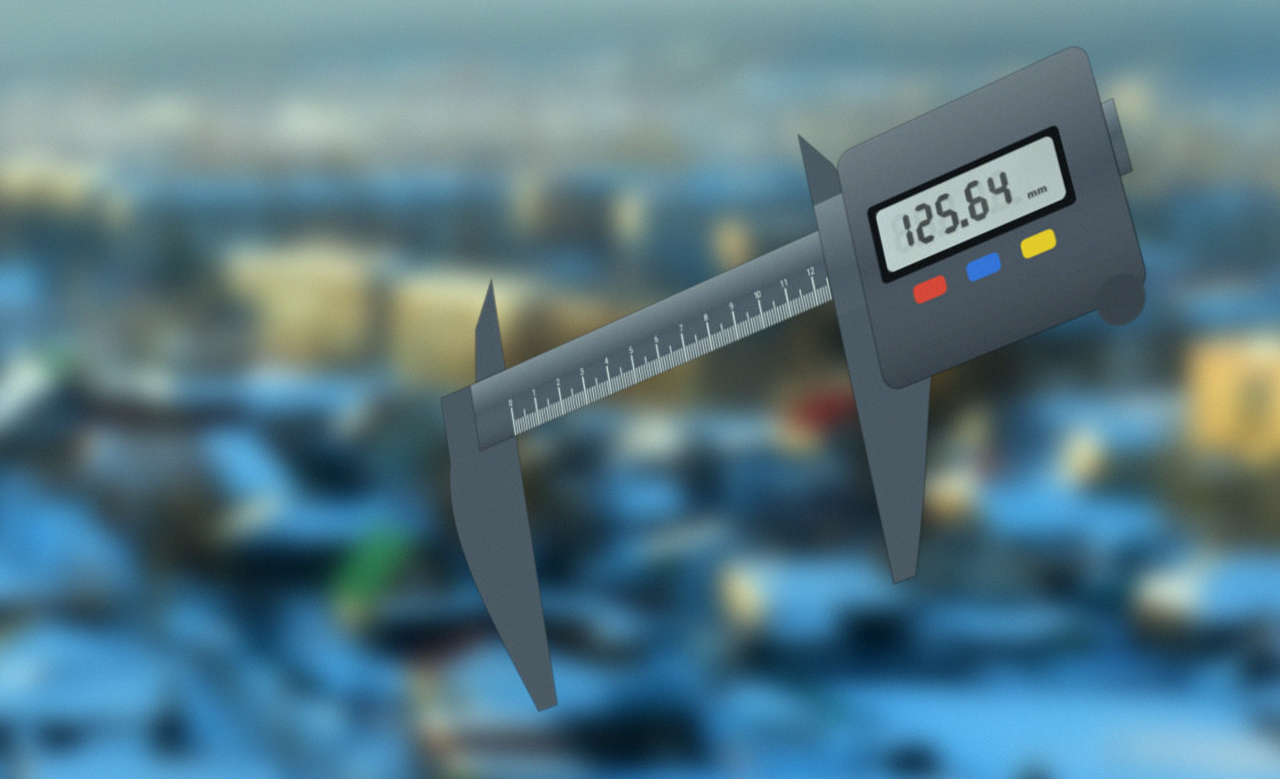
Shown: 125.64 mm
